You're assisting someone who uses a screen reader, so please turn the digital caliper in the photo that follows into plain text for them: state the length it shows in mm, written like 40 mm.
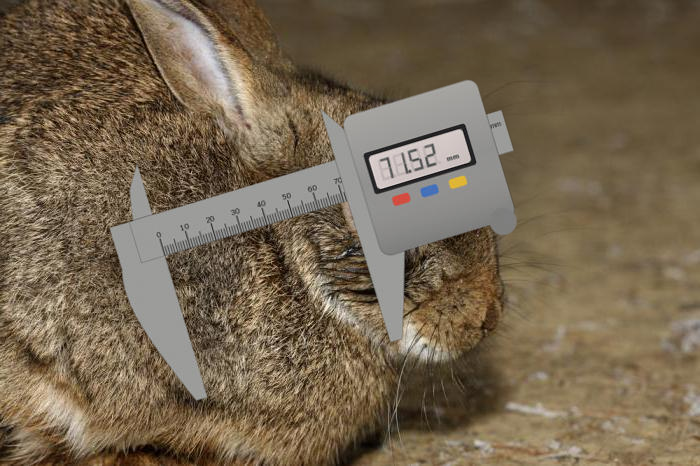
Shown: 71.52 mm
